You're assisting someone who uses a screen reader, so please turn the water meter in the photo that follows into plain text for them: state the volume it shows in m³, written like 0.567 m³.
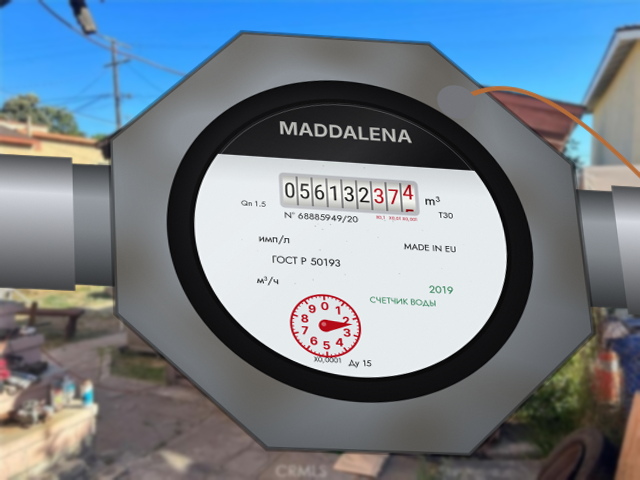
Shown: 56132.3742 m³
